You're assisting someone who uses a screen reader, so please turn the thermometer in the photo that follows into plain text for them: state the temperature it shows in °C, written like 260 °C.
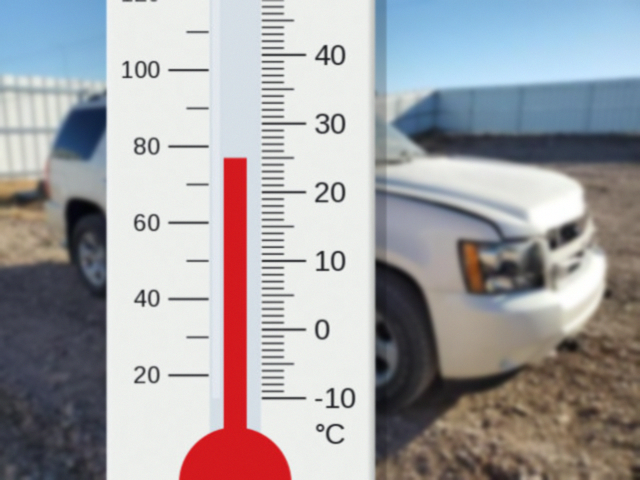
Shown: 25 °C
